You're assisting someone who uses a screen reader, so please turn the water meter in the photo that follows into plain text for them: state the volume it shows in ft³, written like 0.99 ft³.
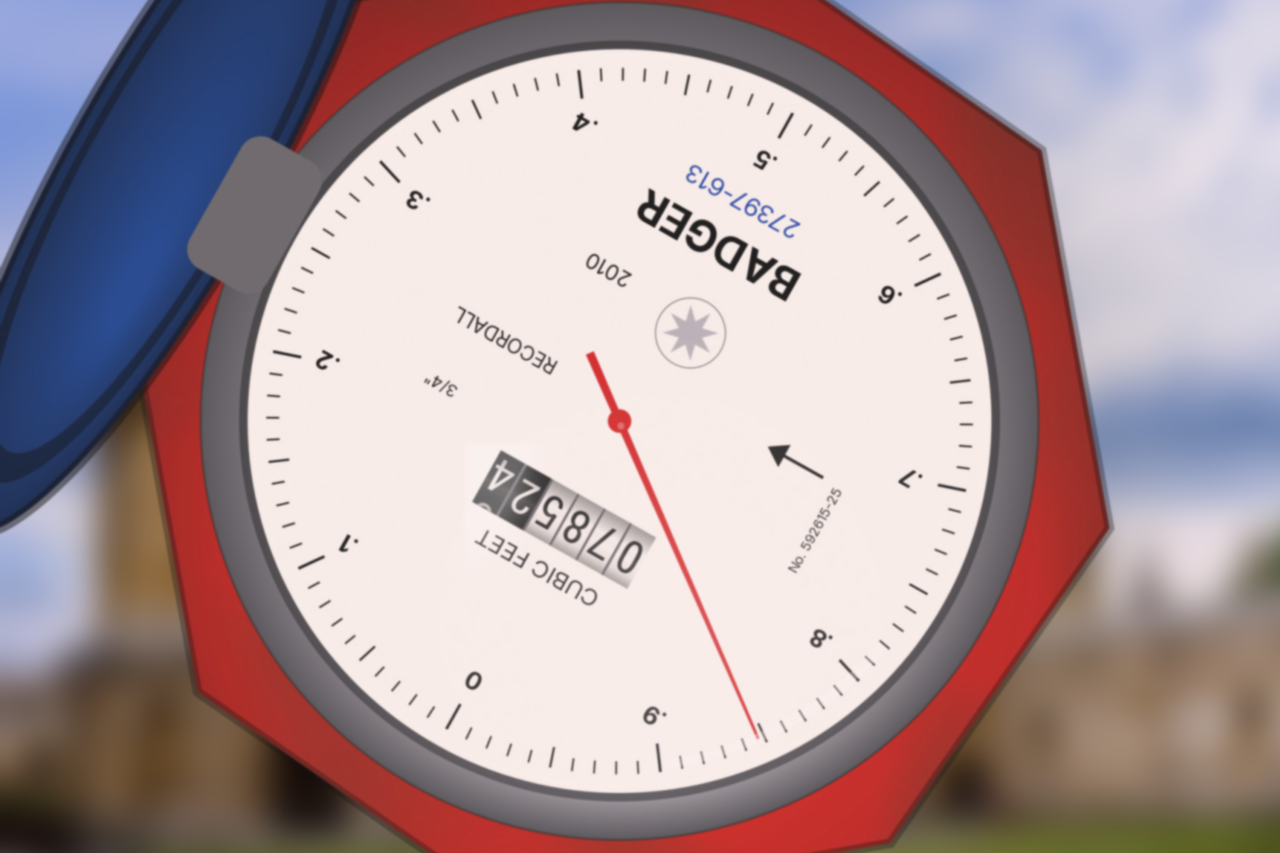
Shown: 78523.85 ft³
